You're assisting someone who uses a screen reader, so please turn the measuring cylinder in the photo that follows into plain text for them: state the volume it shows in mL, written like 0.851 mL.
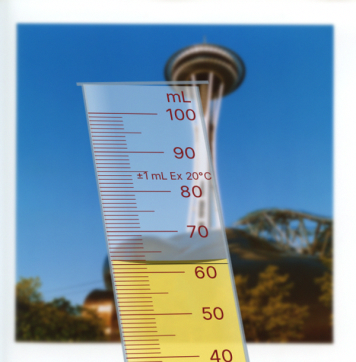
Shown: 62 mL
